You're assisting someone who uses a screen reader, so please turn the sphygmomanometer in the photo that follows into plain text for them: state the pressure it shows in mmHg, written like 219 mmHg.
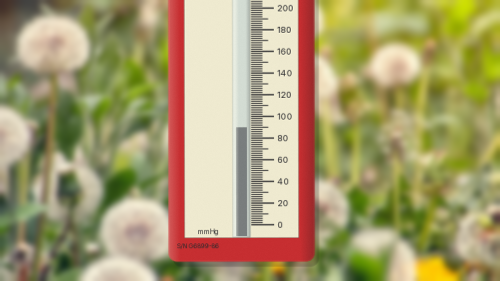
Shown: 90 mmHg
